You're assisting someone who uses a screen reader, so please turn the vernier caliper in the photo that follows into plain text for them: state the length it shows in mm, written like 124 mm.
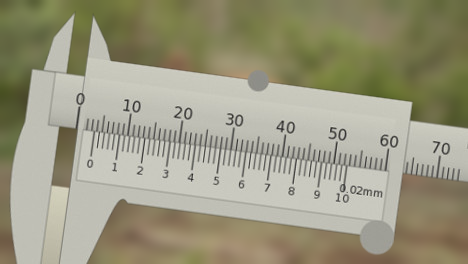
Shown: 3.5 mm
